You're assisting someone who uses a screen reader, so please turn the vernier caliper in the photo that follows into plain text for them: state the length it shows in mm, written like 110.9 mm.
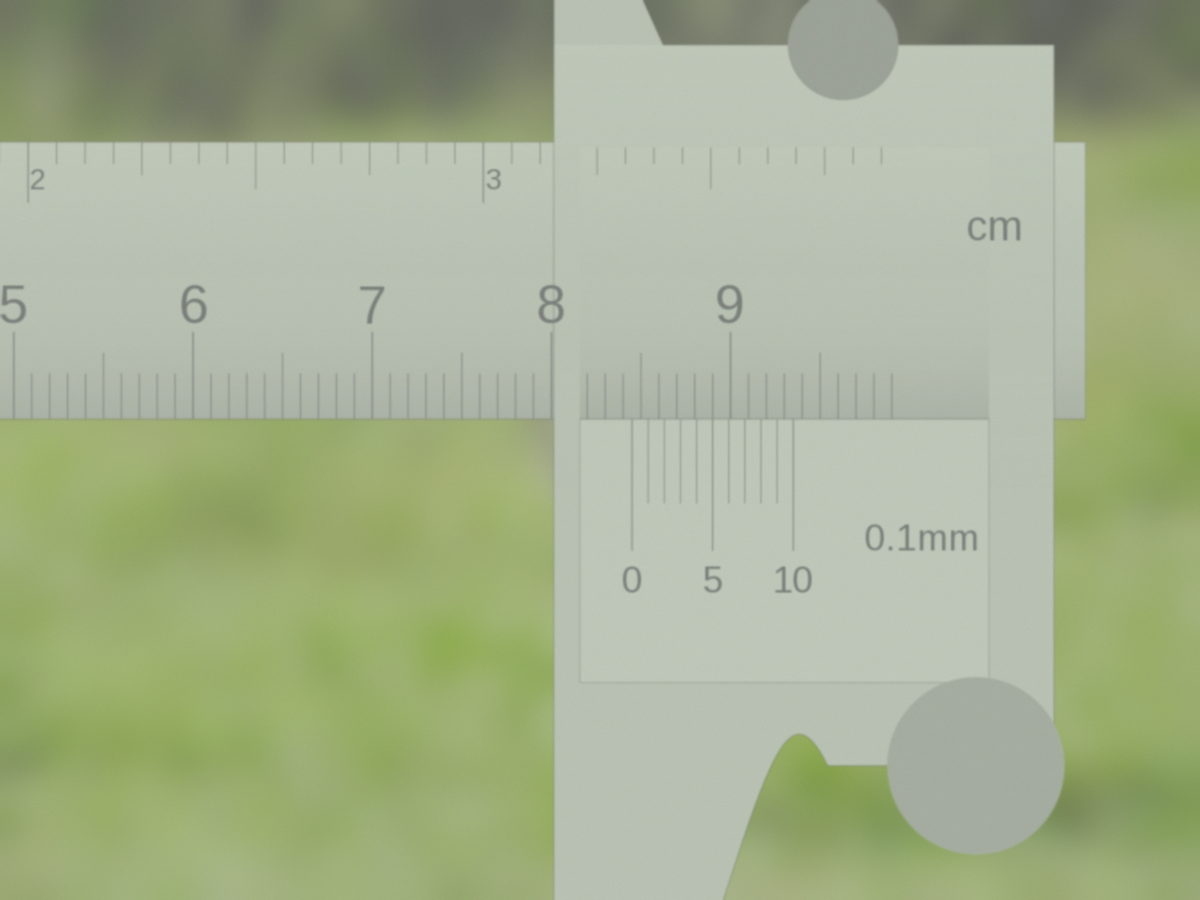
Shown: 84.5 mm
